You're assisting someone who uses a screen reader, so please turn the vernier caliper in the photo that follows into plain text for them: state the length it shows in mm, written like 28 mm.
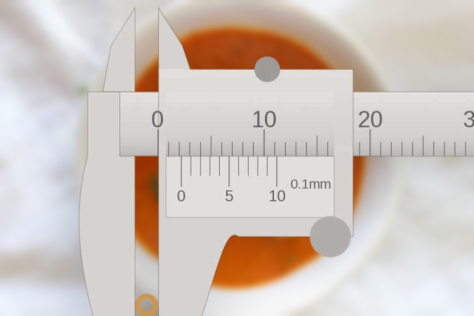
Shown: 2.2 mm
